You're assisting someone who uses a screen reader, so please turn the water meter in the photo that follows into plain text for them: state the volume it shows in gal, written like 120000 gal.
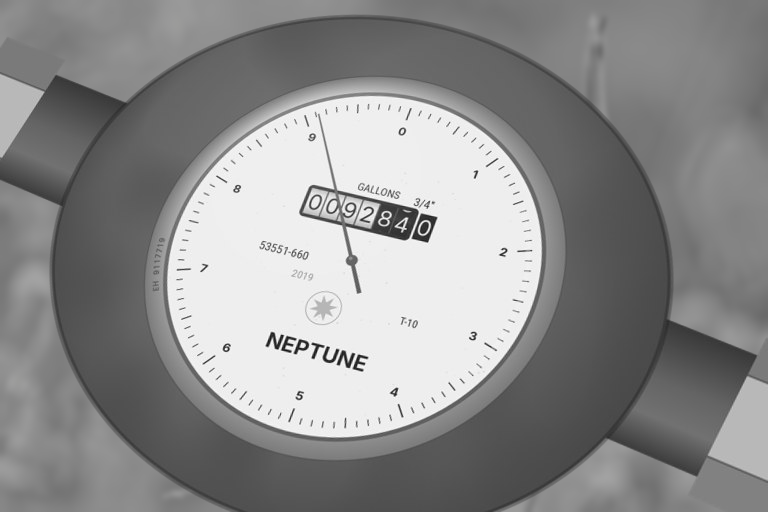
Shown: 92839.1 gal
